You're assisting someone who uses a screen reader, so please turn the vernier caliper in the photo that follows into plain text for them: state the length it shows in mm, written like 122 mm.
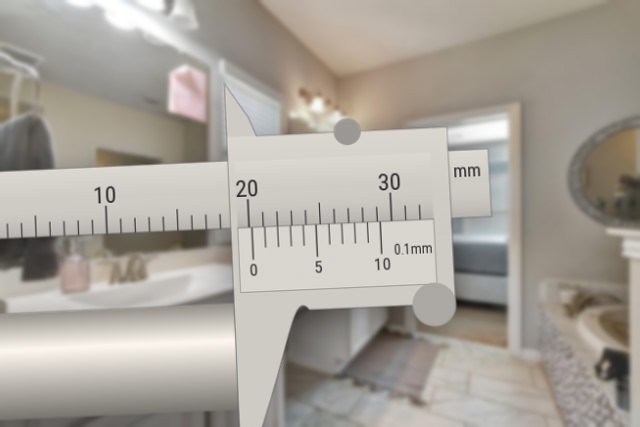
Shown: 20.2 mm
